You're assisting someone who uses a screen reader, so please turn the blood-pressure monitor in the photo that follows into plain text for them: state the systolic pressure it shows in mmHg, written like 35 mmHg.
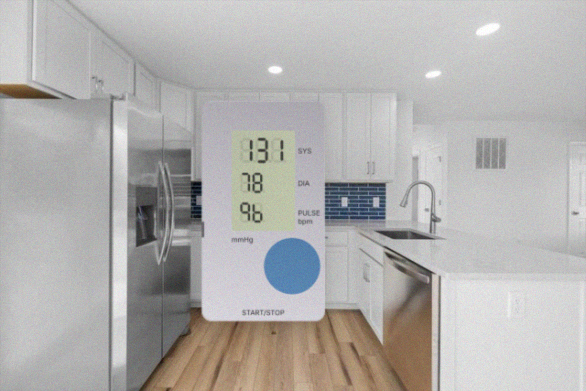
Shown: 131 mmHg
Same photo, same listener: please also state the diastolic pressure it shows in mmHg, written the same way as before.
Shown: 78 mmHg
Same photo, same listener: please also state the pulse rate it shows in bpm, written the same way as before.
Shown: 96 bpm
